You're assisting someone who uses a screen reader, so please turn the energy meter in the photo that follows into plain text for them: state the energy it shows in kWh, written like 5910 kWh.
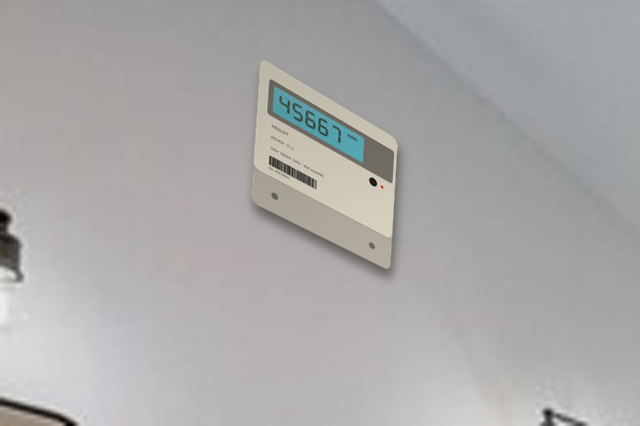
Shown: 45667 kWh
